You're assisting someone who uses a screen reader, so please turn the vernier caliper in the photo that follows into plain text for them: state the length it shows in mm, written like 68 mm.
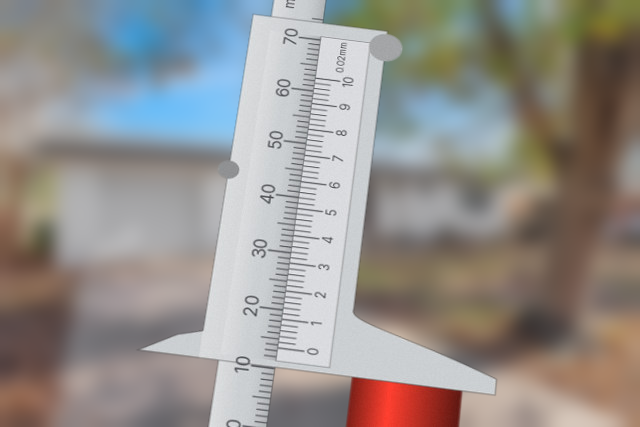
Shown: 13.5 mm
